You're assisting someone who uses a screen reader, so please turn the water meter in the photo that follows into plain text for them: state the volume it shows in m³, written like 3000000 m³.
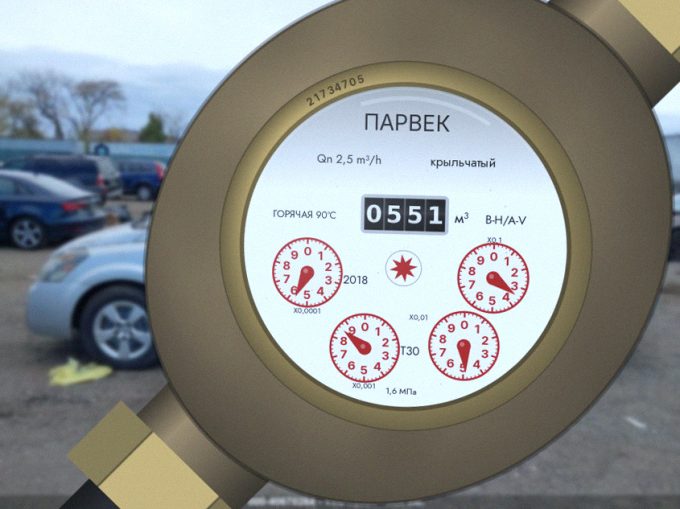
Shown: 551.3485 m³
